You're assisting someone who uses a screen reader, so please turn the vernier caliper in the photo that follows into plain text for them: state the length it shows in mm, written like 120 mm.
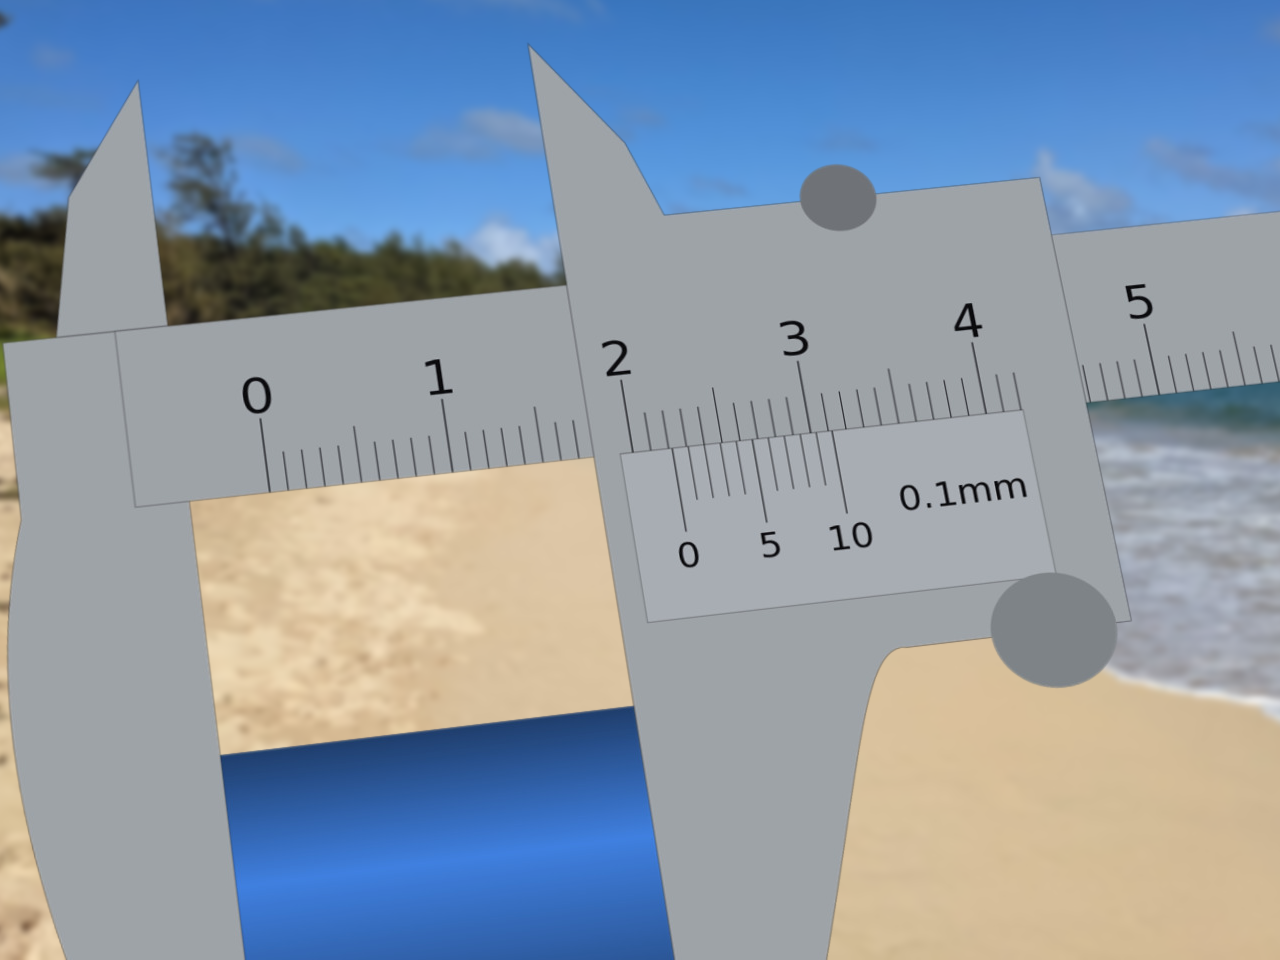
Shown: 22.2 mm
